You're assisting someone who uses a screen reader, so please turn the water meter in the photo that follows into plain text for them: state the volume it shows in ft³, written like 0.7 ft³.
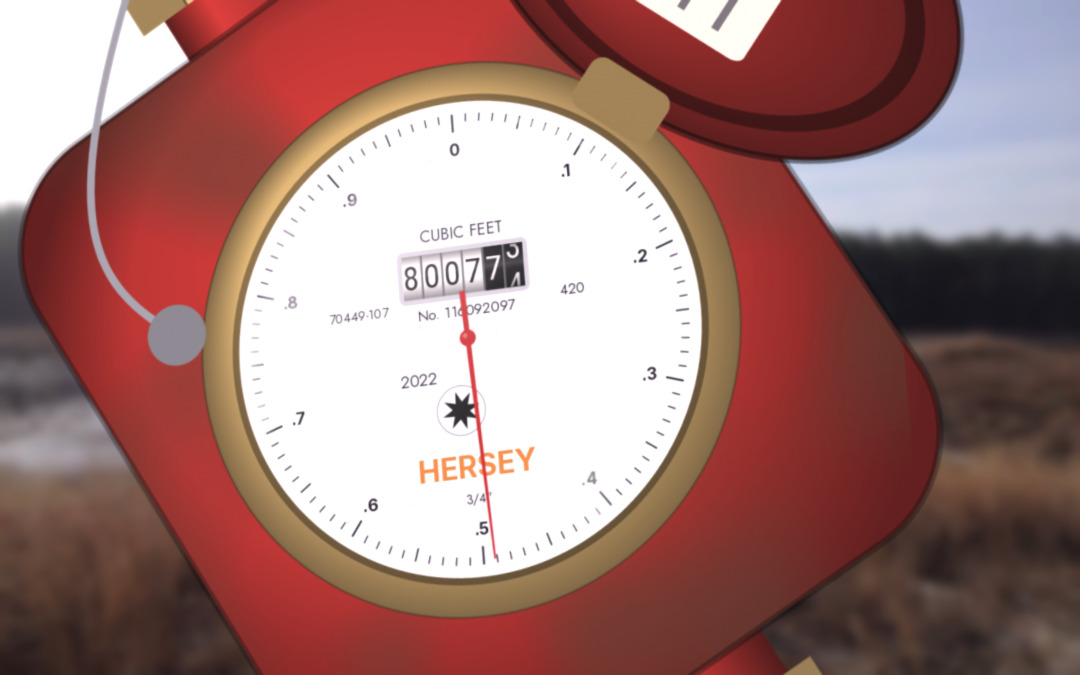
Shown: 800773.49 ft³
